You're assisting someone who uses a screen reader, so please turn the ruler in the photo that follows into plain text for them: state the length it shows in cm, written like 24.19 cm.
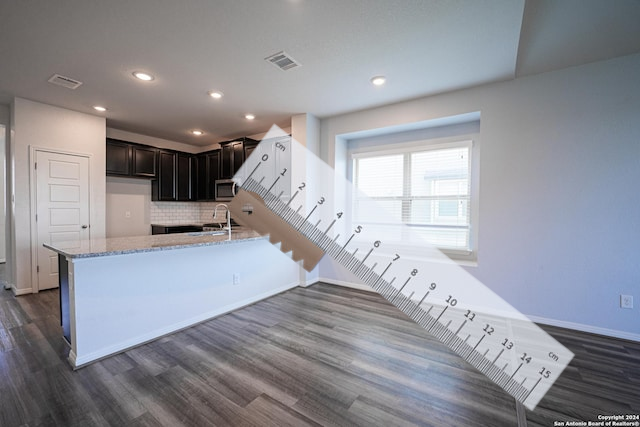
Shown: 4.5 cm
